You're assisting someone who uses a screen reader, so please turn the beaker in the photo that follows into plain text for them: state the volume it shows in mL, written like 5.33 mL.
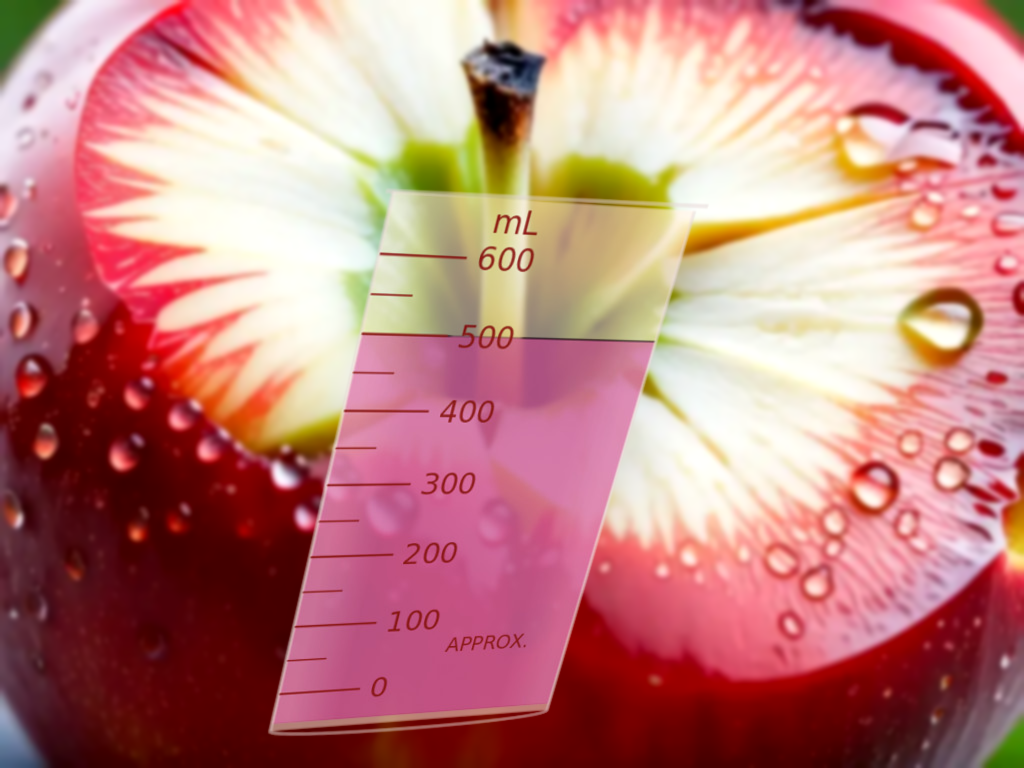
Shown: 500 mL
